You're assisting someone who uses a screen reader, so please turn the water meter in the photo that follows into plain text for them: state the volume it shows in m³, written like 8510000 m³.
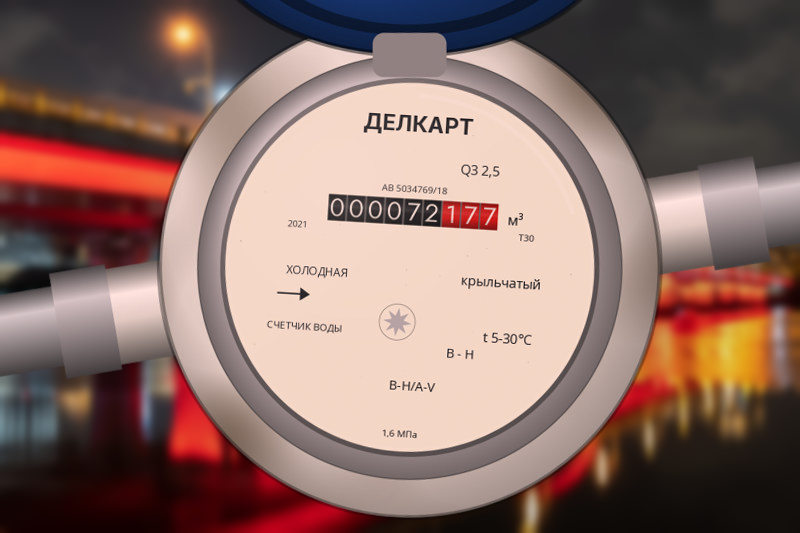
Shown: 72.177 m³
